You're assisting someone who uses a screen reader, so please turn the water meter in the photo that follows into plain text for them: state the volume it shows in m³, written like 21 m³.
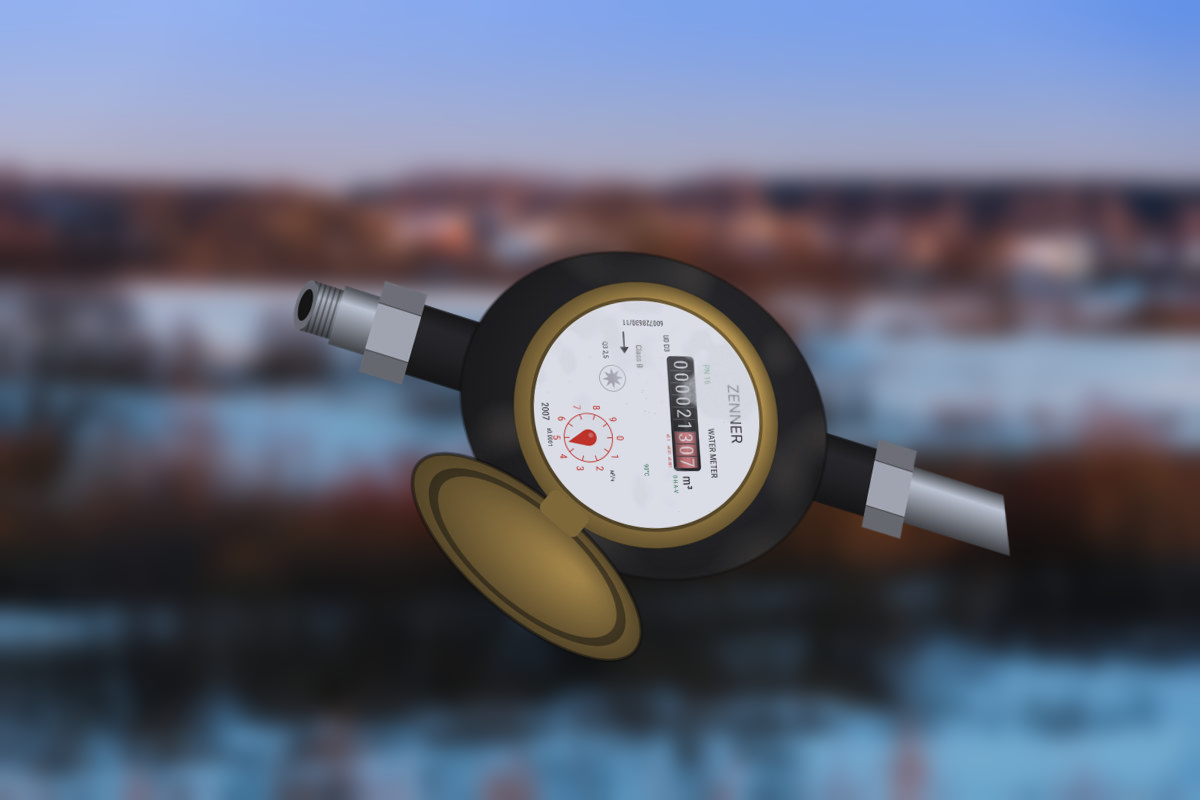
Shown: 21.3074 m³
